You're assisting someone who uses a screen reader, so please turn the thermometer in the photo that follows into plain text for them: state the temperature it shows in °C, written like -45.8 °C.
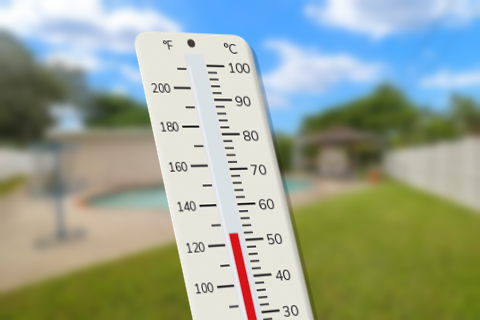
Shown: 52 °C
